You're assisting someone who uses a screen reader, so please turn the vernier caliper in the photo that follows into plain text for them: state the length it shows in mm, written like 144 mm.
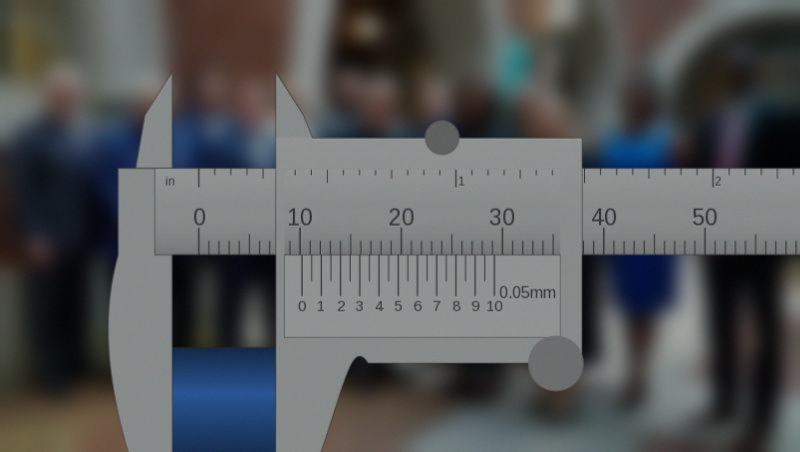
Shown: 10.2 mm
